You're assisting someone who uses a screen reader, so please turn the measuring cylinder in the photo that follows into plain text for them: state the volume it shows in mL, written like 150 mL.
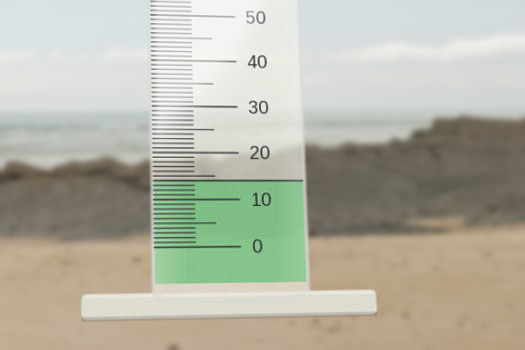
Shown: 14 mL
